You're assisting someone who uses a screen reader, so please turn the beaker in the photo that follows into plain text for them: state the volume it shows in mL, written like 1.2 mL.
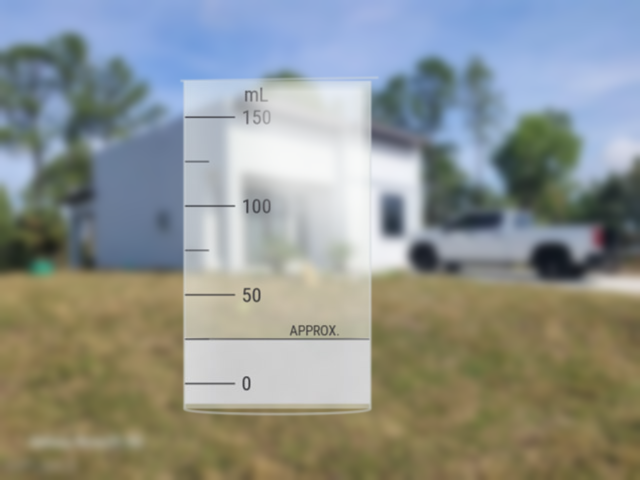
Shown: 25 mL
